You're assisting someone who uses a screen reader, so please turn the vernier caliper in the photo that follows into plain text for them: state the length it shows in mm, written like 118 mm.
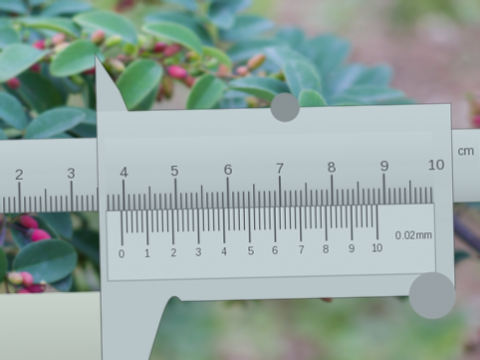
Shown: 39.5 mm
